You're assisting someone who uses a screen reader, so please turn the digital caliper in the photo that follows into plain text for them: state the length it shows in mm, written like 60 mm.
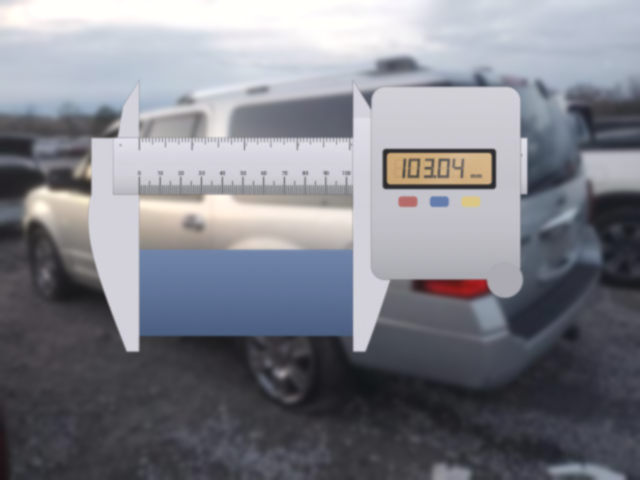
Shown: 103.04 mm
